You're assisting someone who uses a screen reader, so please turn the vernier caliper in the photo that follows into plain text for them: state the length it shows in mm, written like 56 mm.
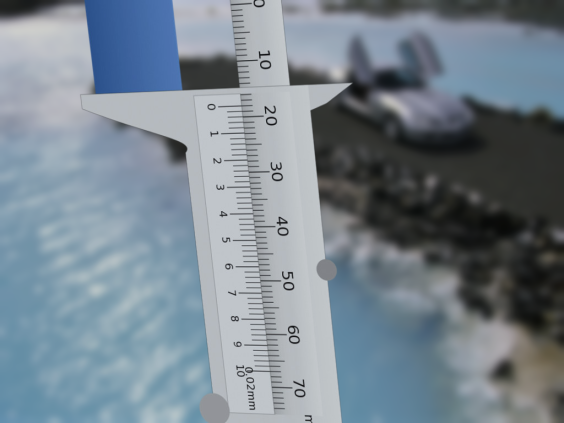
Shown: 18.0 mm
